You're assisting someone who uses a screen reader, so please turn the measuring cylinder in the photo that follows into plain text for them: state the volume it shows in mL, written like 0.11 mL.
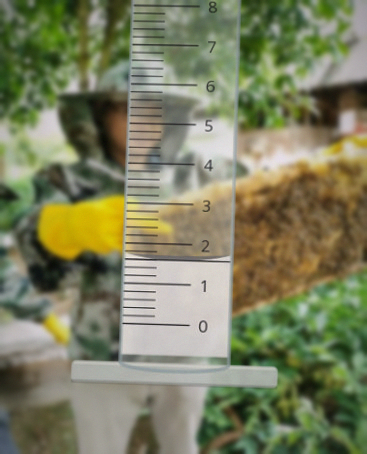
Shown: 1.6 mL
